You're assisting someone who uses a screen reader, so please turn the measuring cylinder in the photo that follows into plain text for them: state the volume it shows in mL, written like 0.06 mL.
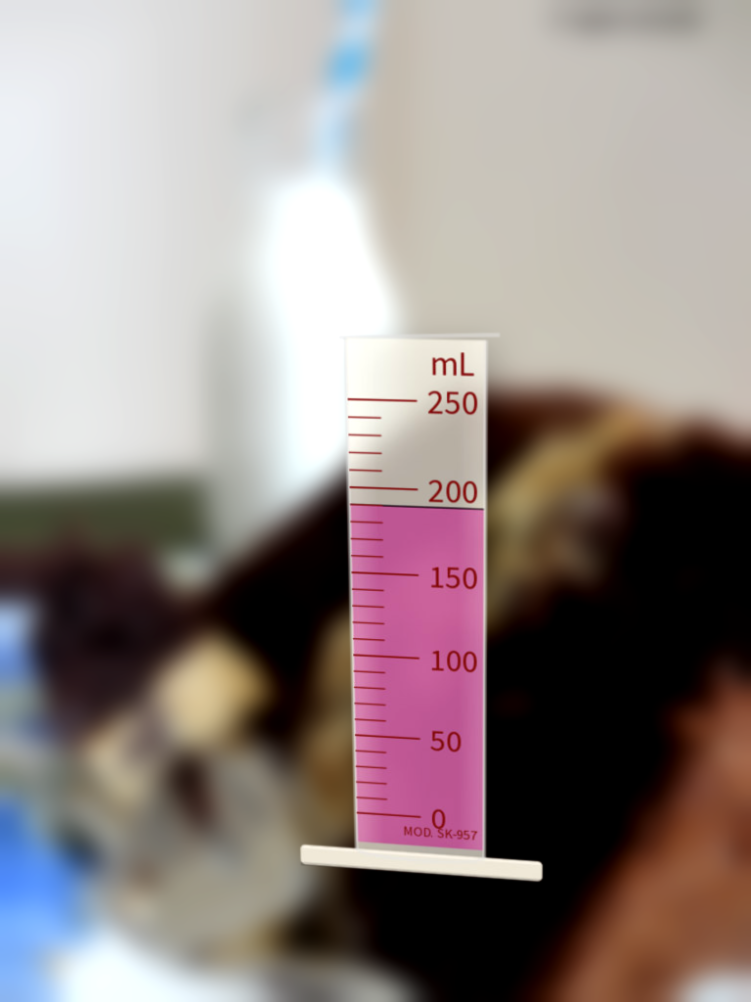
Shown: 190 mL
